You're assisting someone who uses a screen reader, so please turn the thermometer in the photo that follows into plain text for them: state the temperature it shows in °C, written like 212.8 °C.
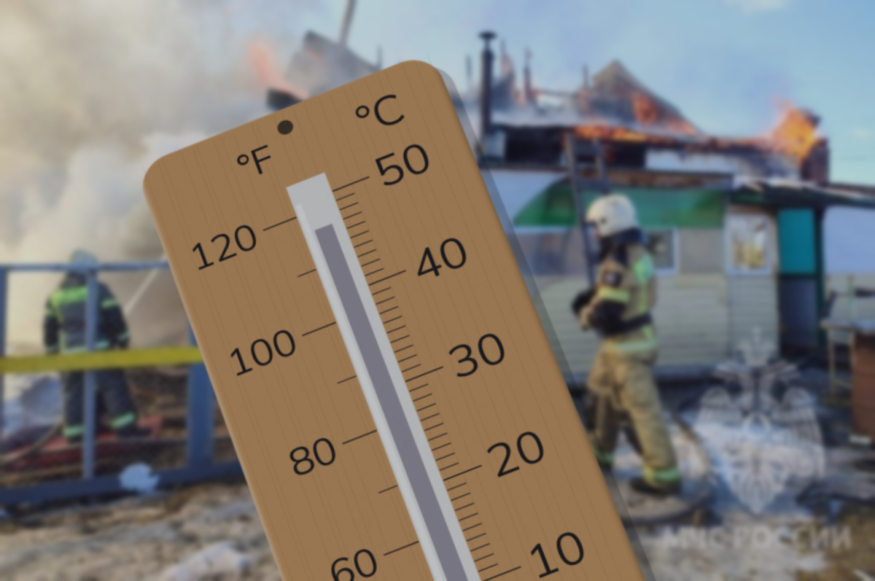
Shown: 47 °C
